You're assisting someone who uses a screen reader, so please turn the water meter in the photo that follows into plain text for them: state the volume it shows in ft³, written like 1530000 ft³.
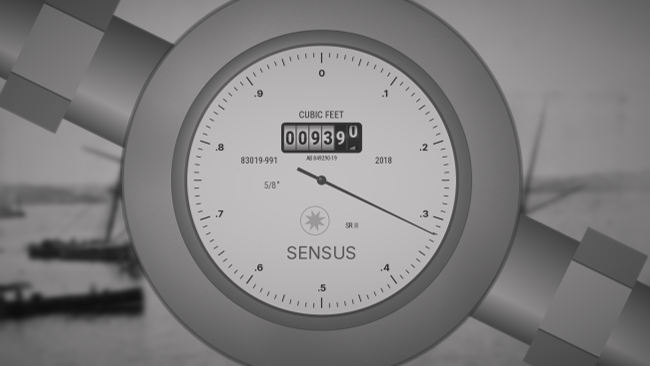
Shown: 9390.32 ft³
